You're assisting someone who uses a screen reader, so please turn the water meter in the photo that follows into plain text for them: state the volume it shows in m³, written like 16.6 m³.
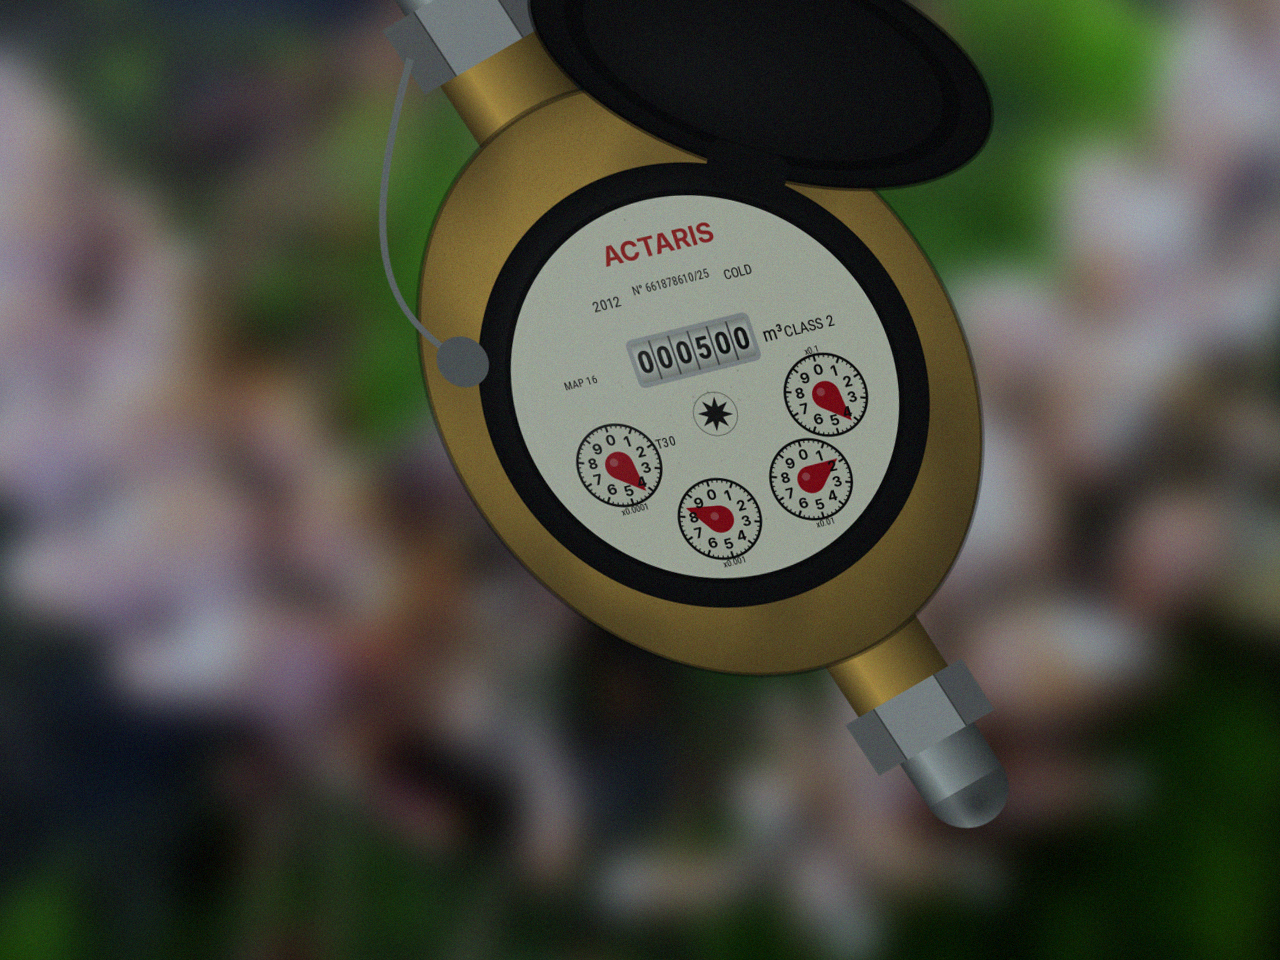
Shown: 500.4184 m³
